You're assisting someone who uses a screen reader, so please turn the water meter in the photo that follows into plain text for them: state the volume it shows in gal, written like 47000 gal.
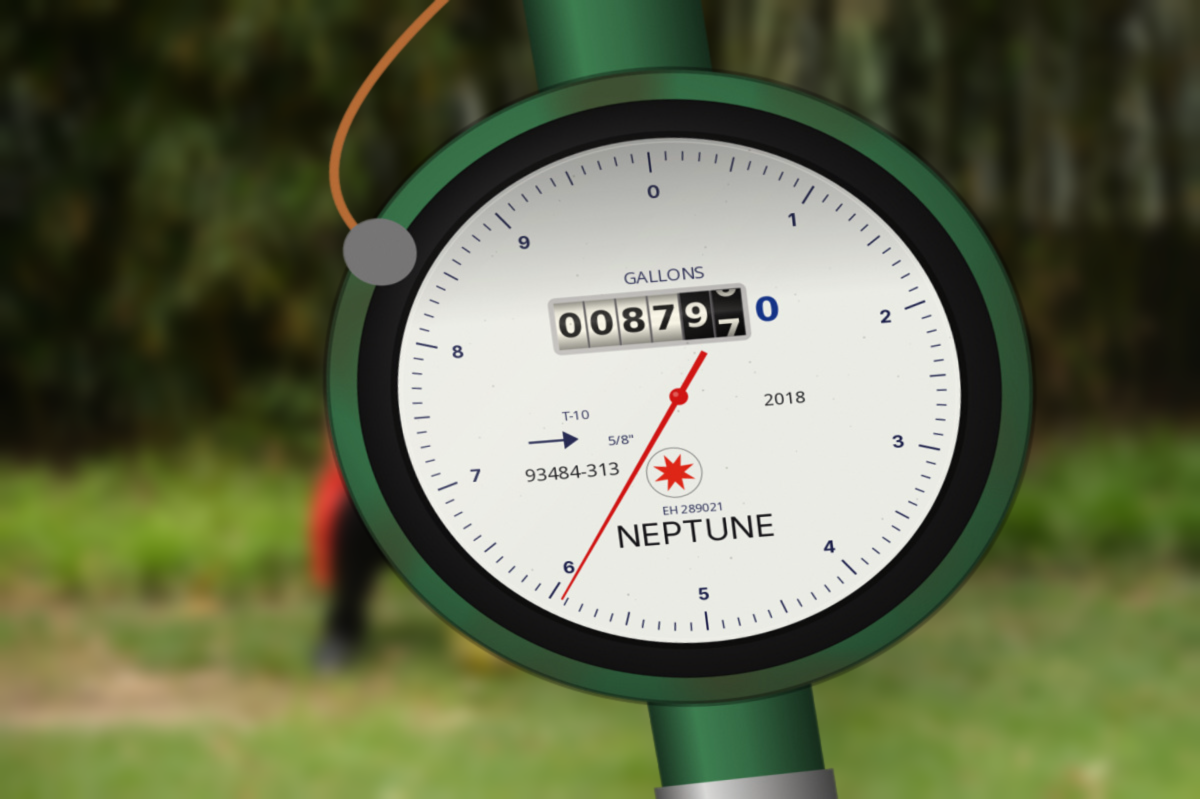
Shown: 87965.9 gal
